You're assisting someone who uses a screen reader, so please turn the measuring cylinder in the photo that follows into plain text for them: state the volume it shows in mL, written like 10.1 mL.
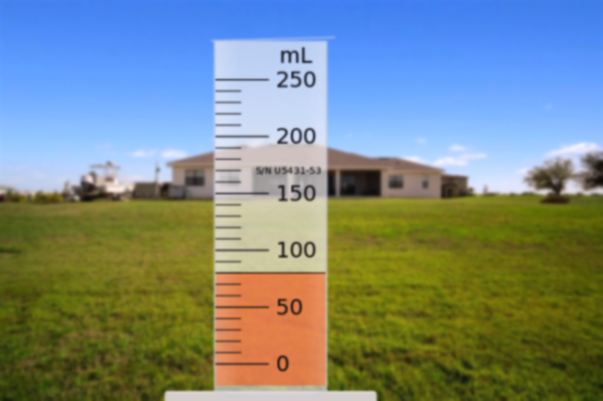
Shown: 80 mL
